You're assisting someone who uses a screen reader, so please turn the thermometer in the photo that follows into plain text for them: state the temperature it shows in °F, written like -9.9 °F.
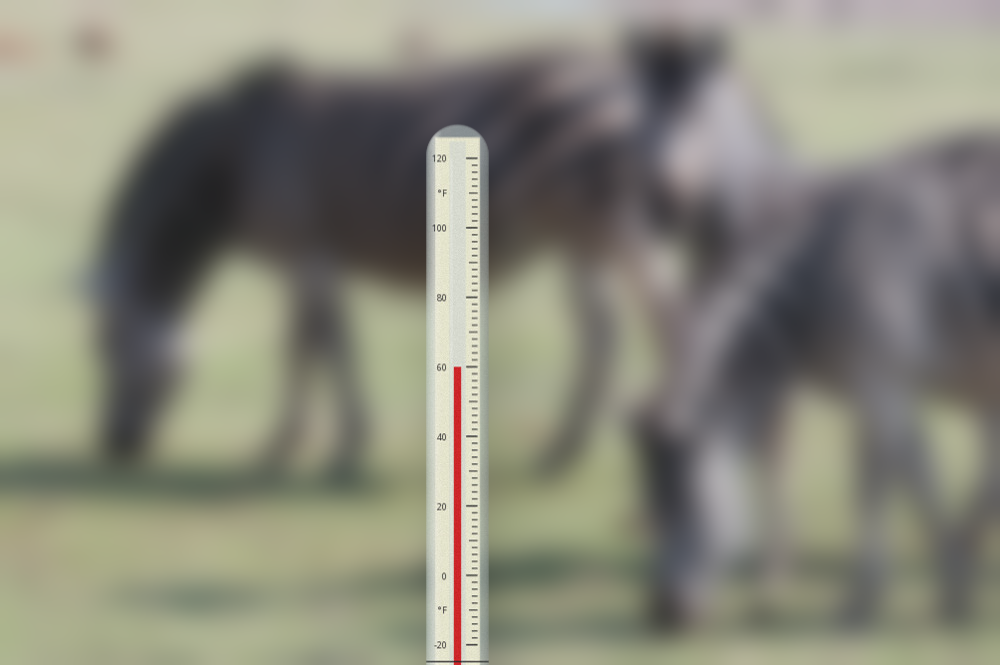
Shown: 60 °F
